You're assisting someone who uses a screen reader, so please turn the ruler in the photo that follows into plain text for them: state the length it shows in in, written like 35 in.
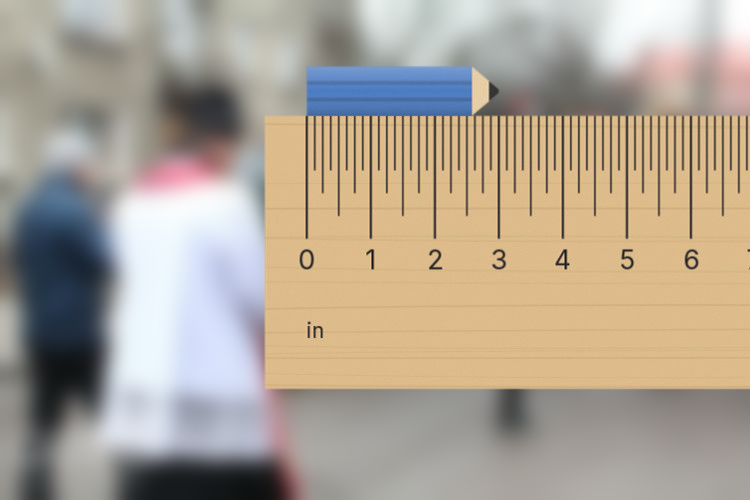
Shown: 3 in
